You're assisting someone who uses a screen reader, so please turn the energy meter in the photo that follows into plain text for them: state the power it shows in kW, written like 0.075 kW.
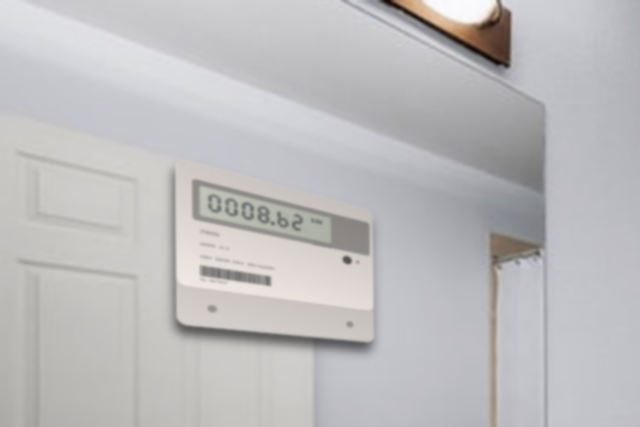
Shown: 8.62 kW
